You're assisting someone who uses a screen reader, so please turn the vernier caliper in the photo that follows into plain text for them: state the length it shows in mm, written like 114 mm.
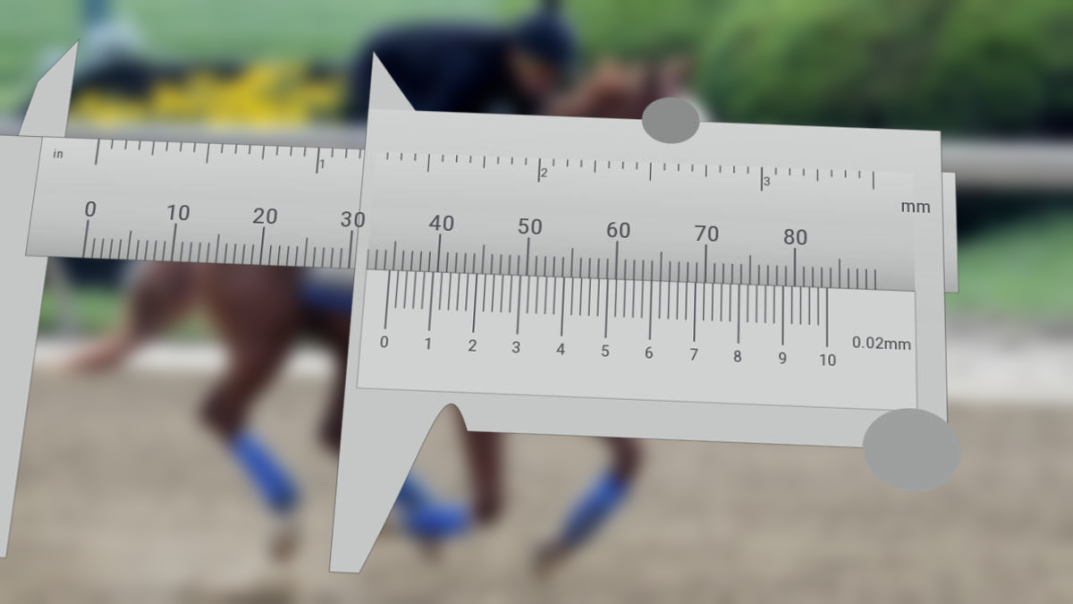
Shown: 34.6 mm
